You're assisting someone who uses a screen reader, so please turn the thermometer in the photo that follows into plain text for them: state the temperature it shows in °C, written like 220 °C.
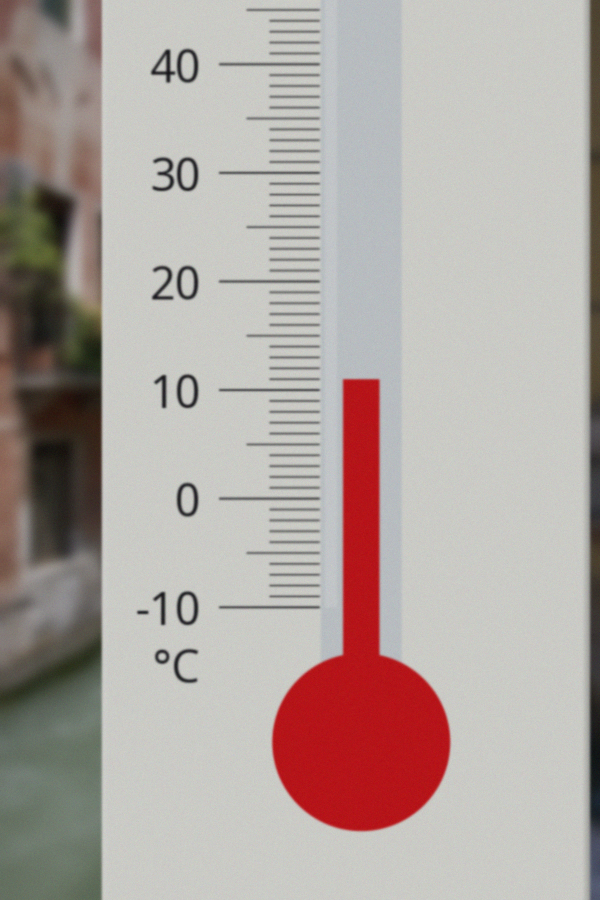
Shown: 11 °C
